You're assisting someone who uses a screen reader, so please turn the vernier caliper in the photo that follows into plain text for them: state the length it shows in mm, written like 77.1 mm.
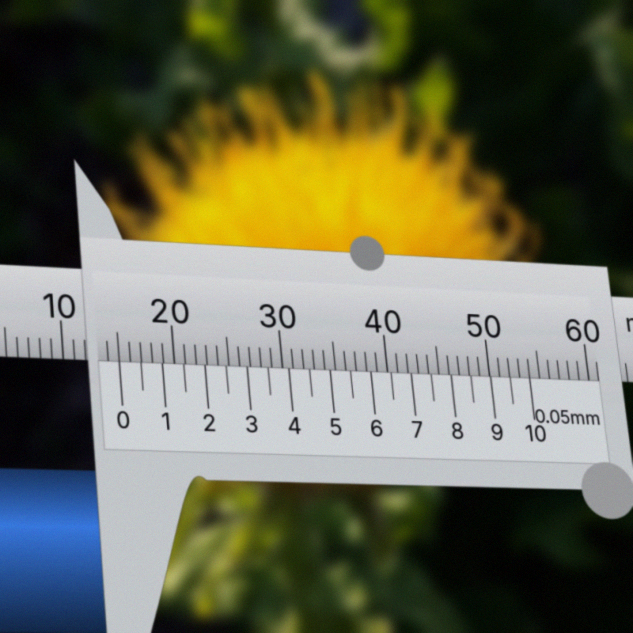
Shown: 15.0 mm
